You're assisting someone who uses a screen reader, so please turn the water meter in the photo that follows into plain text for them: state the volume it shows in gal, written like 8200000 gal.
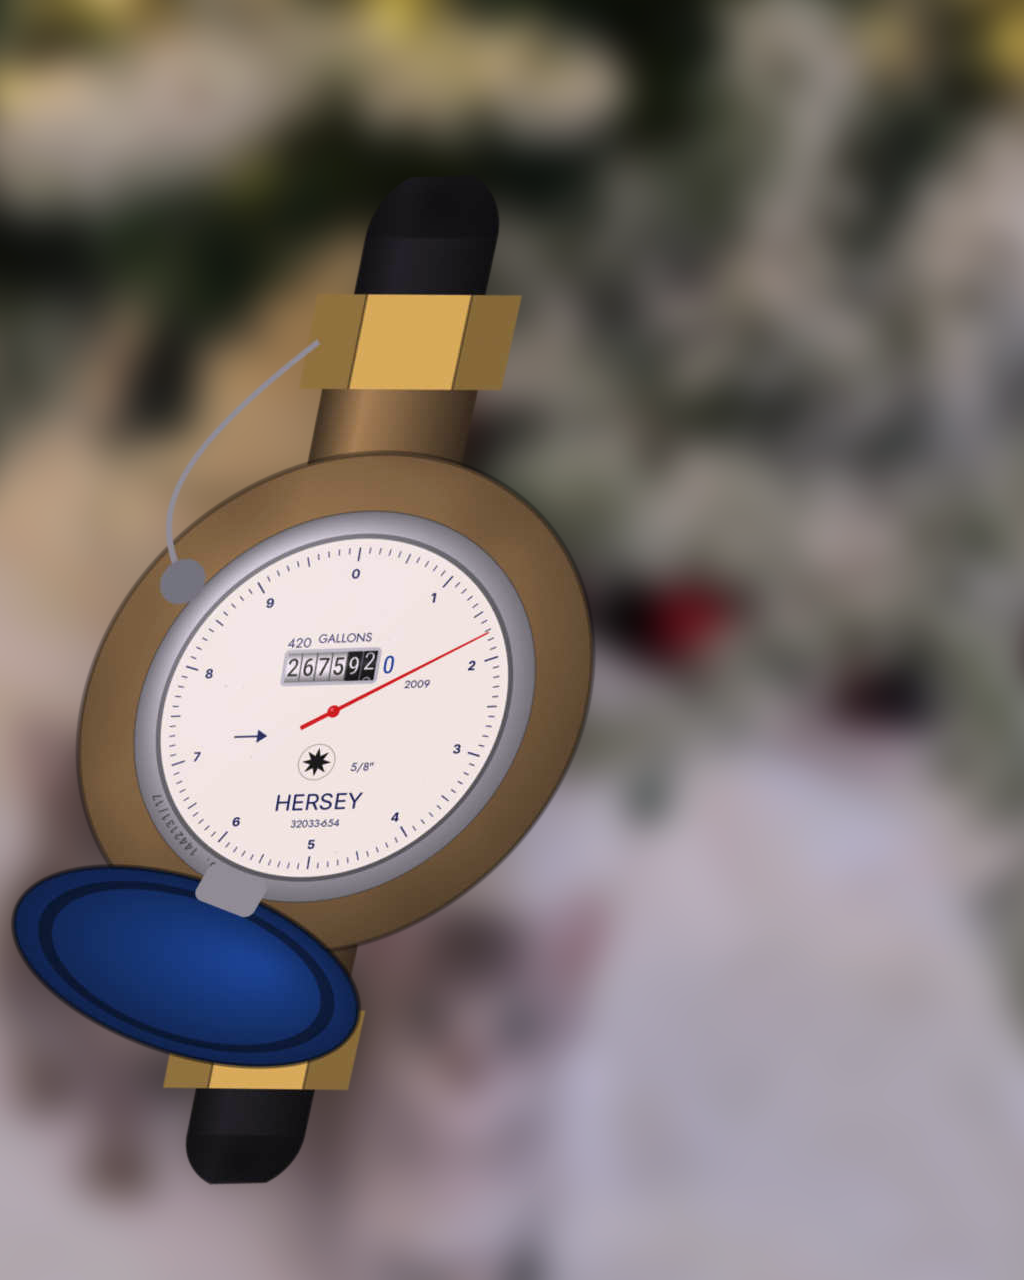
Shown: 2675921.7 gal
